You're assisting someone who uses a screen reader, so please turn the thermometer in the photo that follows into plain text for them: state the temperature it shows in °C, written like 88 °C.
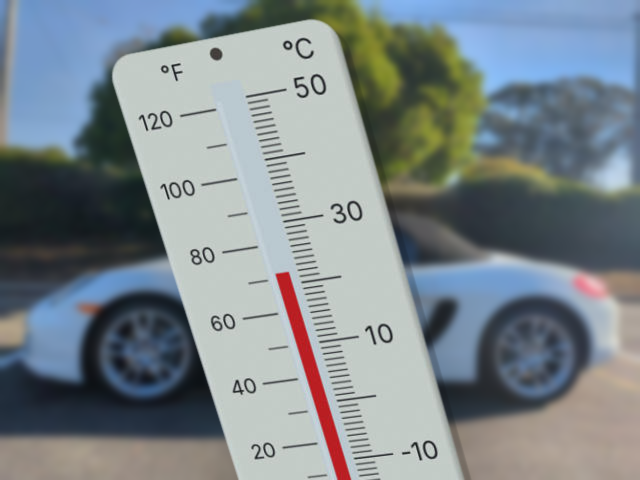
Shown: 22 °C
